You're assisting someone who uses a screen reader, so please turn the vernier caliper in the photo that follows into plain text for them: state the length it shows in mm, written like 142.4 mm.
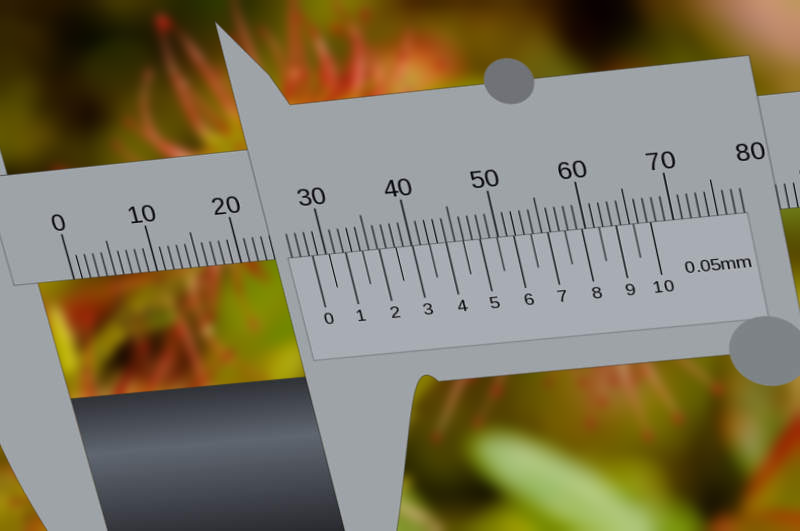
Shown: 28.4 mm
